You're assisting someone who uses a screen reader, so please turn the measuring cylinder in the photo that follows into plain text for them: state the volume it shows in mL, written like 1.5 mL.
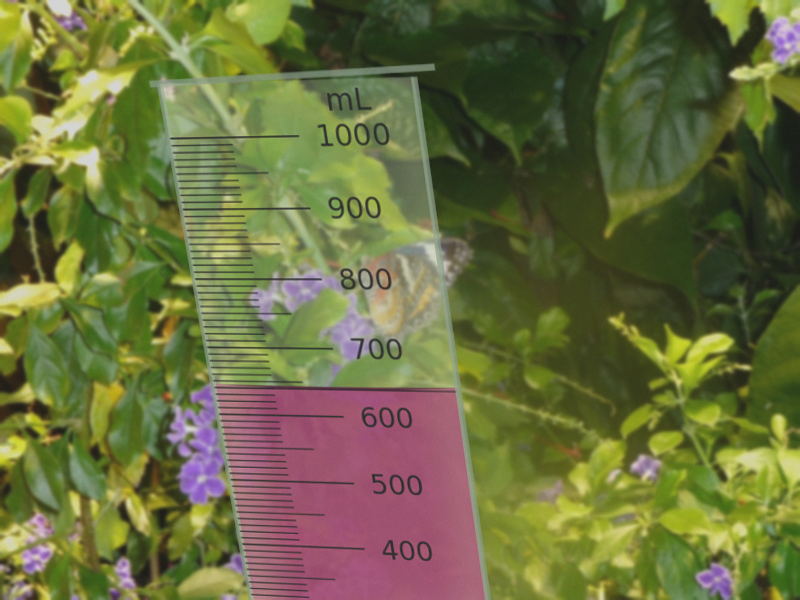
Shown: 640 mL
